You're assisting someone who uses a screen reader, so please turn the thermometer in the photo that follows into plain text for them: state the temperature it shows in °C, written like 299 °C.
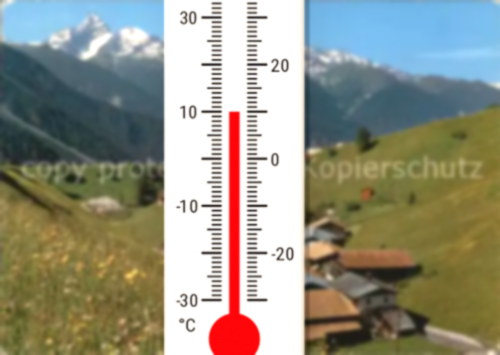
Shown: 10 °C
